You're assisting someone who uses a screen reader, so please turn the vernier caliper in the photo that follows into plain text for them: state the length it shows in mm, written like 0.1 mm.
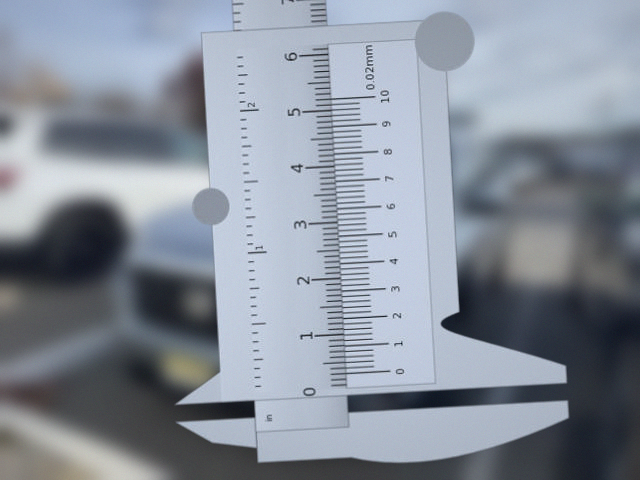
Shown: 3.0 mm
